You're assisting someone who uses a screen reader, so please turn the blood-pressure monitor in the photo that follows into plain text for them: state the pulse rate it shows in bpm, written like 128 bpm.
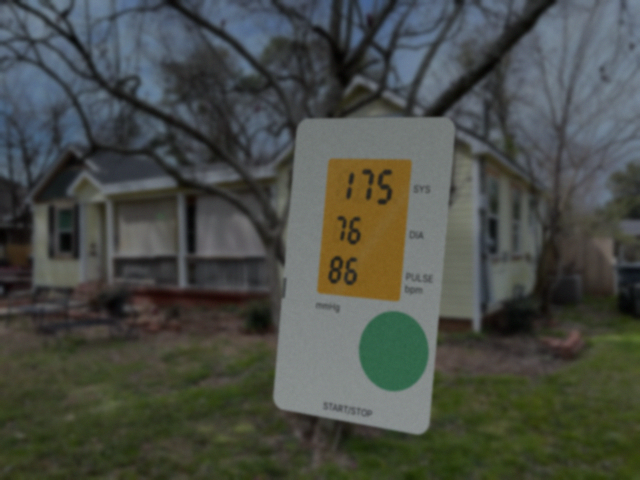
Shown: 86 bpm
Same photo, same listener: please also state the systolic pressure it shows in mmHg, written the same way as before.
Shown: 175 mmHg
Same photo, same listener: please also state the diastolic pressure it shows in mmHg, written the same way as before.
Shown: 76 mmHg
